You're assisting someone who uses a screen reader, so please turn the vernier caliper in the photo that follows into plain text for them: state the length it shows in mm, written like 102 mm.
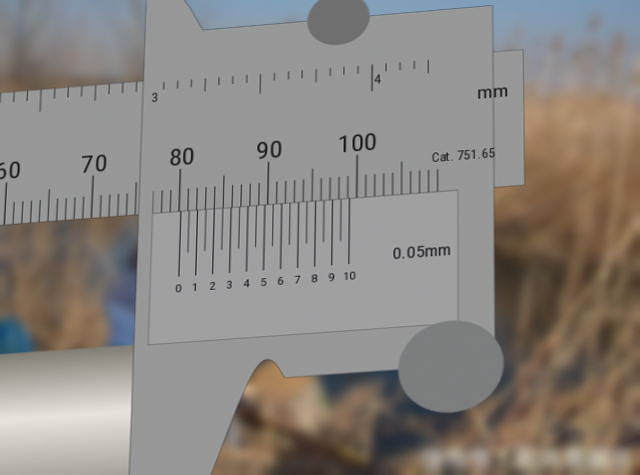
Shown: 80.2 mm
